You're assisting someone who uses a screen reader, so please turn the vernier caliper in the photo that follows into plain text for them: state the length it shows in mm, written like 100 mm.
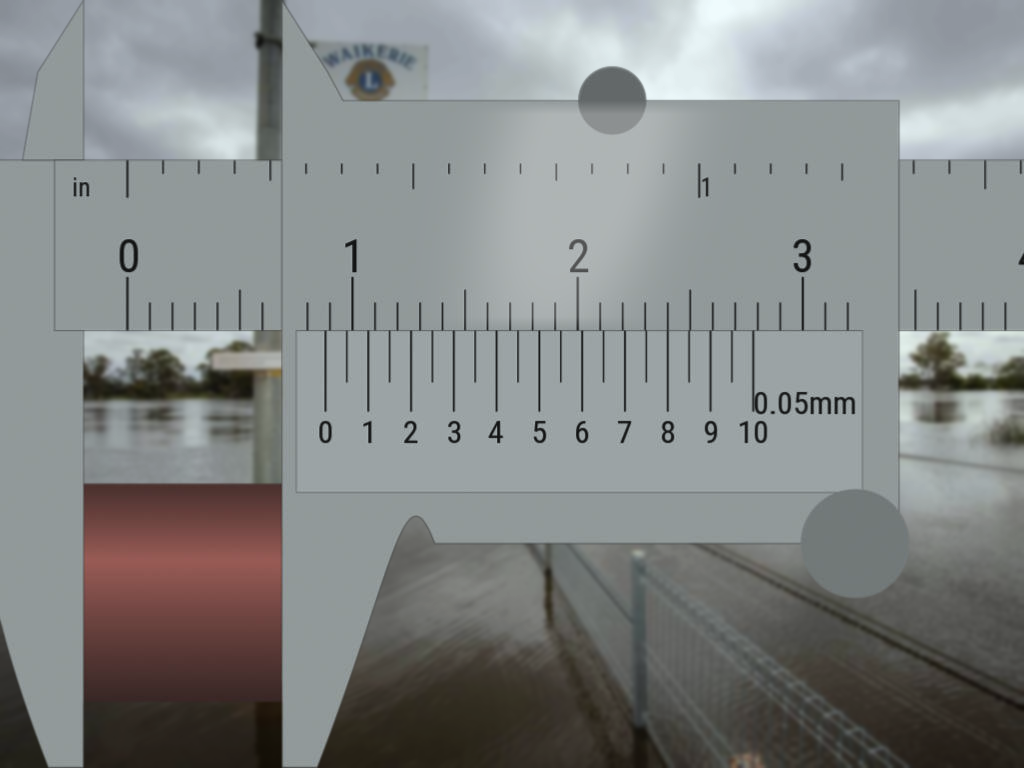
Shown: 8.8 mm
